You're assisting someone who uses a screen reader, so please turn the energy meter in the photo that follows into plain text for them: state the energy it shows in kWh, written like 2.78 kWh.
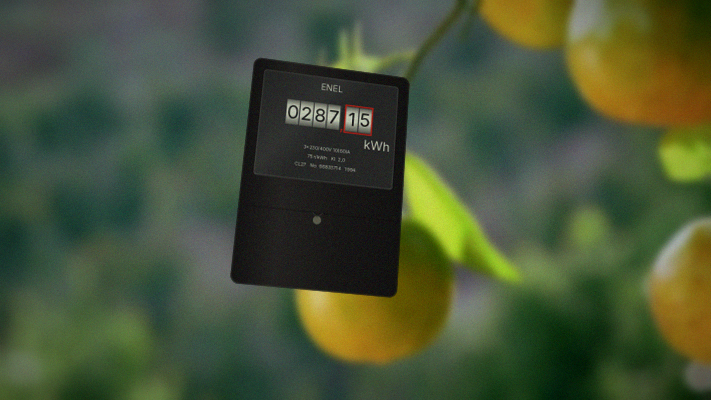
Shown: 287.15 kWh
